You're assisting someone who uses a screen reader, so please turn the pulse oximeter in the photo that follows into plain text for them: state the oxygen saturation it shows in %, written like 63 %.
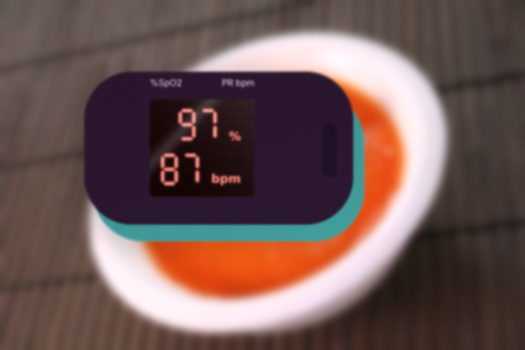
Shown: 97 %
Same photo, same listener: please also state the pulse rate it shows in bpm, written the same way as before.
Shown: 87 bpm
